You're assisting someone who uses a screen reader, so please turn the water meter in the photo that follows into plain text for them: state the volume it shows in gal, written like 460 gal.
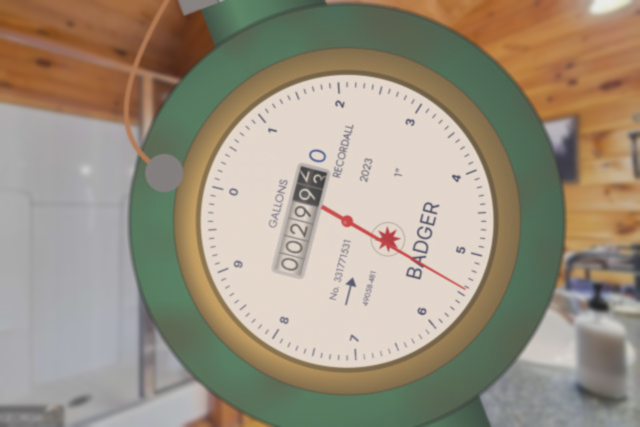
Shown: 29925.4 gal
